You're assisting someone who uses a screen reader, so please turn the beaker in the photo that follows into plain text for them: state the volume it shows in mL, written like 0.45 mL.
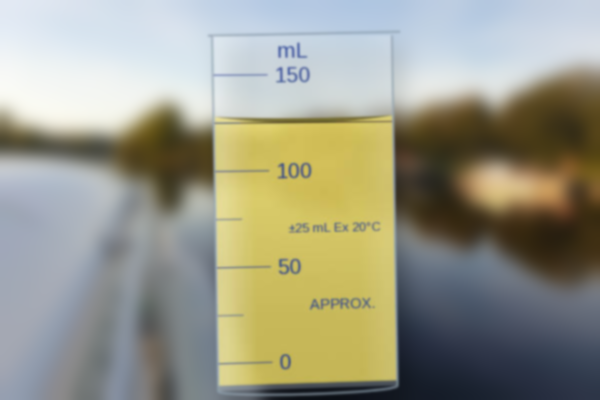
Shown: 125 mL
